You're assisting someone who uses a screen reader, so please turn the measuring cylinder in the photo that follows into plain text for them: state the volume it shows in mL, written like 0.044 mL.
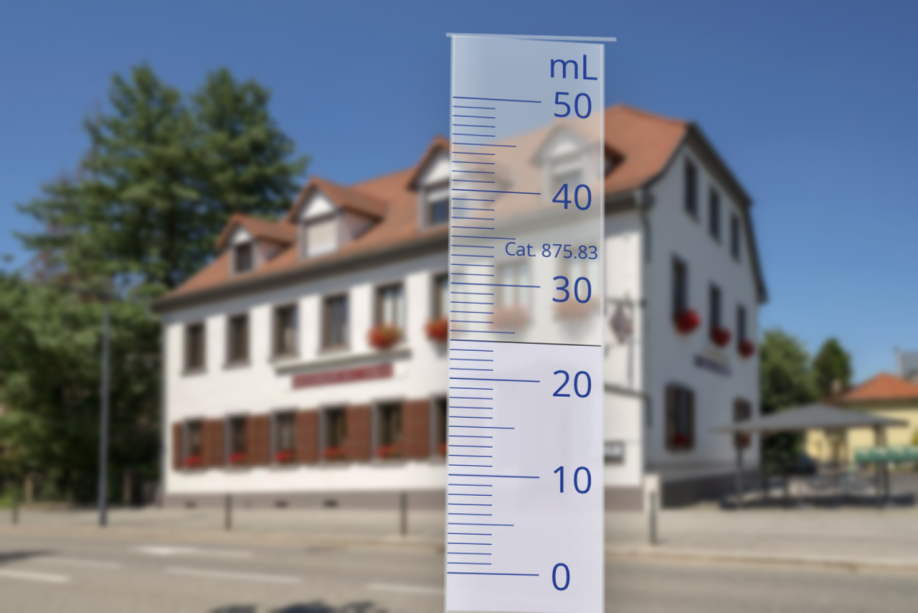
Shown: 24 mL
